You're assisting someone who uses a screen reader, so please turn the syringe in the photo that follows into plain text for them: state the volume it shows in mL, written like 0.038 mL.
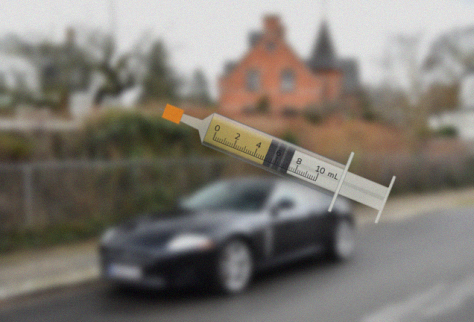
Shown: 5 mL
